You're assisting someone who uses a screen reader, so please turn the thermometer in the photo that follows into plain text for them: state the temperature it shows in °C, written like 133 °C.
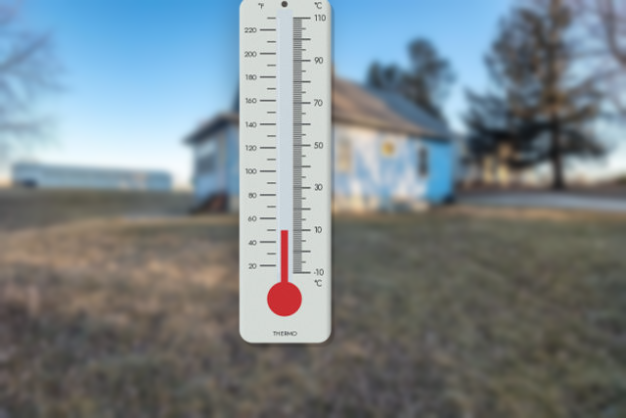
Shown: 10 °C
